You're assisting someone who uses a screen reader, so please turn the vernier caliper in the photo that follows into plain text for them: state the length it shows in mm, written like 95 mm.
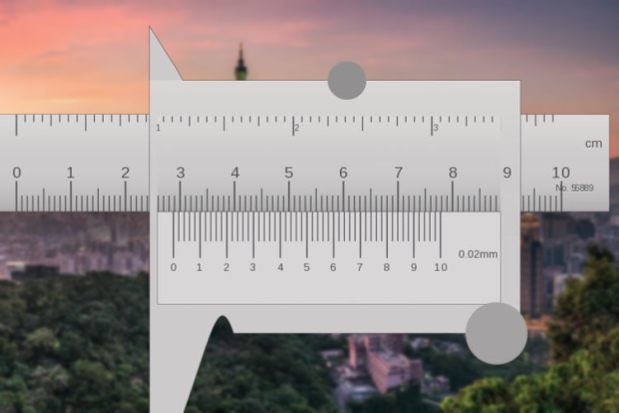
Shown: 28.8 mm
